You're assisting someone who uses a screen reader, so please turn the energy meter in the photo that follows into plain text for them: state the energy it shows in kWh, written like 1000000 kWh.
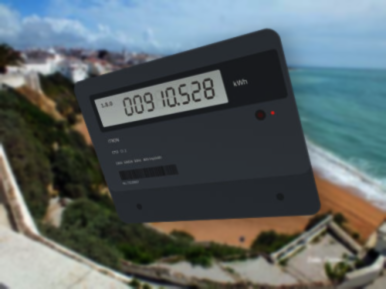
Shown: 910.528 kWh
